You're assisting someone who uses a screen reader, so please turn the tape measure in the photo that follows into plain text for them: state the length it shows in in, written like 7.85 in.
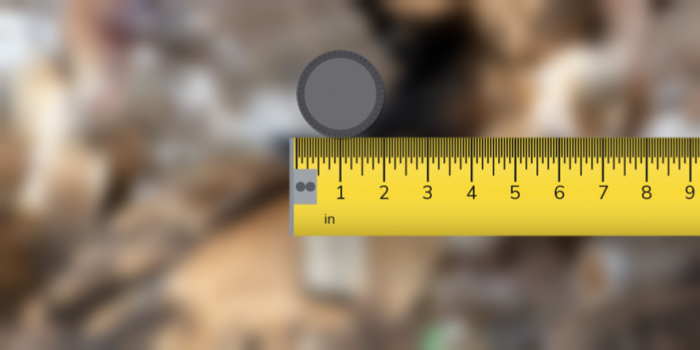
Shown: 2 in
